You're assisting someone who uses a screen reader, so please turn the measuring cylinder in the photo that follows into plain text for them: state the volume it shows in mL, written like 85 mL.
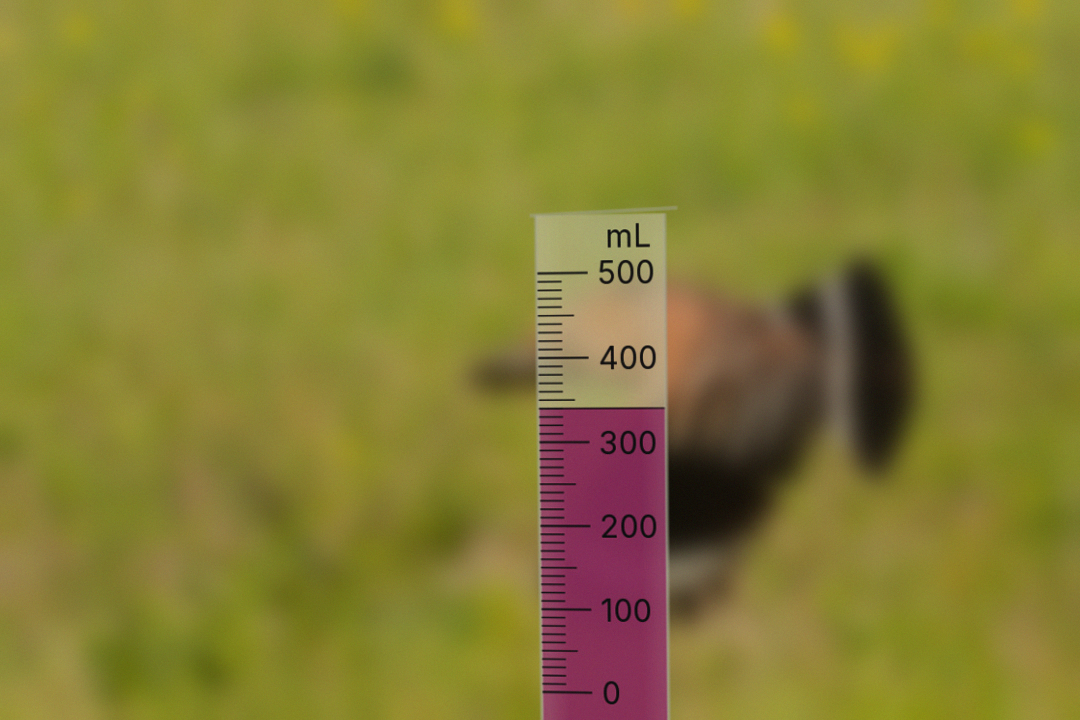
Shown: 340 mL
